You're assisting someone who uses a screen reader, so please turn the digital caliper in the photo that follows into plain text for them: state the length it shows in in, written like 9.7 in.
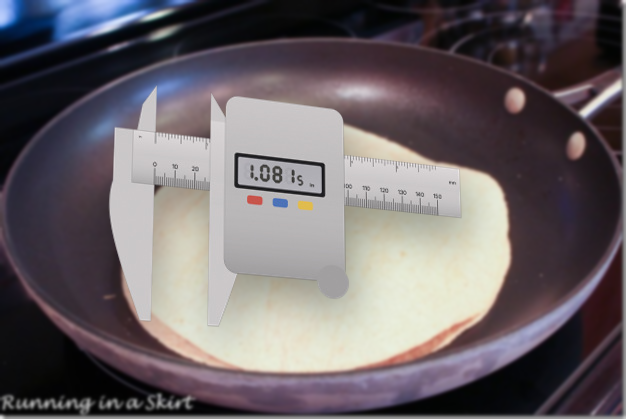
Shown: 1.0815 in
